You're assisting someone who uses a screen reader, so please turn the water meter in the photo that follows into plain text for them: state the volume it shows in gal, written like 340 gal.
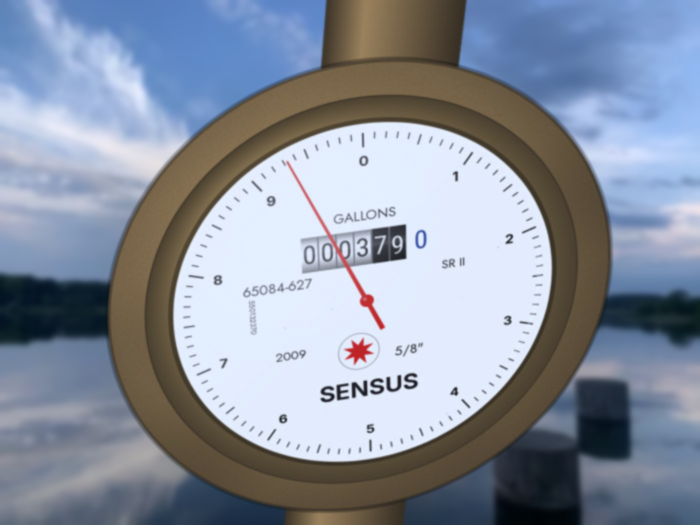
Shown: 3789.3 gal
